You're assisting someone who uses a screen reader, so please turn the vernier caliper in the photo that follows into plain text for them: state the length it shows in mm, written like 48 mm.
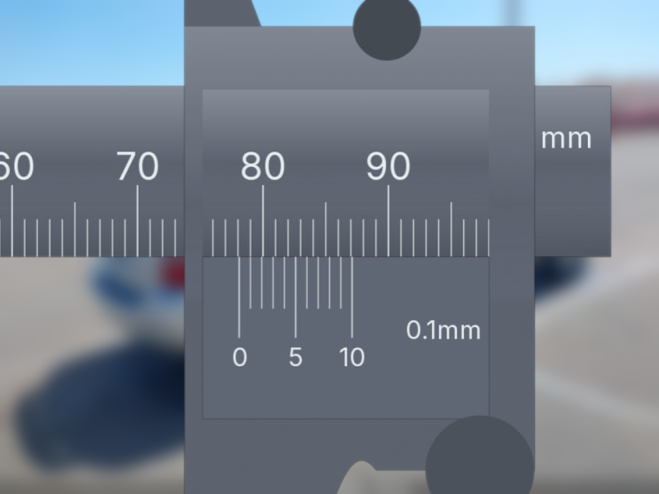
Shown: 78.1 mm
